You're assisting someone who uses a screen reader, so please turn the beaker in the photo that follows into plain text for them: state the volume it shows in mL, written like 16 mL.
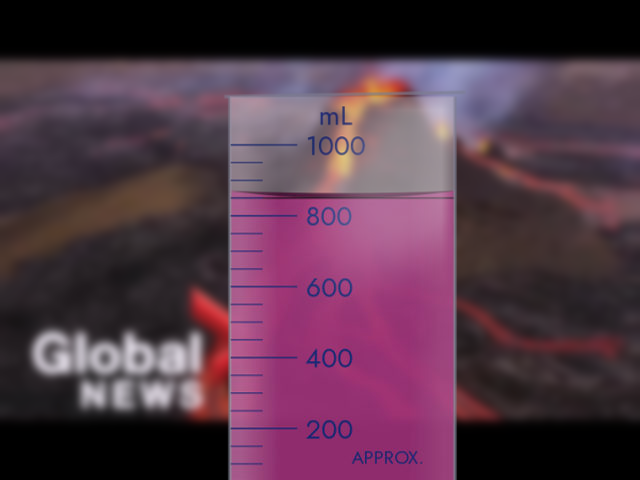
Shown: 850 mL
